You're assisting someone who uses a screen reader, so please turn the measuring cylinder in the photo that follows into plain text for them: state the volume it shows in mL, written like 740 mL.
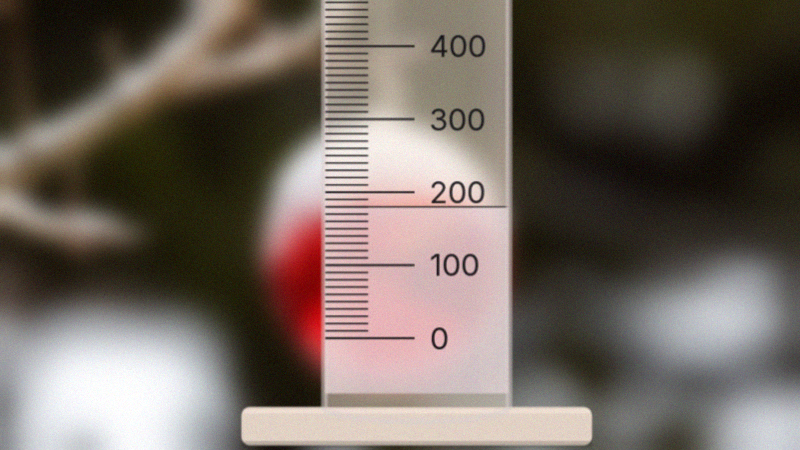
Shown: 180 mL
